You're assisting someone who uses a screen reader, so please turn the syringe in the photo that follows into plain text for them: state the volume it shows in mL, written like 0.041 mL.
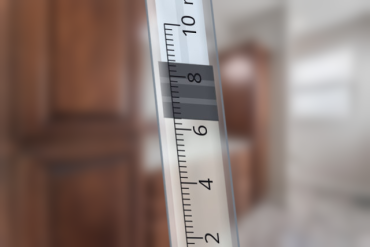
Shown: 6.4 mL
